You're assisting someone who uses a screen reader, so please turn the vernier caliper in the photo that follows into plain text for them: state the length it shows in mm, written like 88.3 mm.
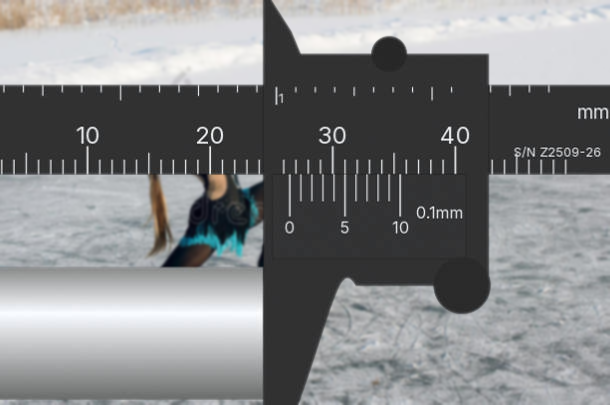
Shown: 26.5 mm
